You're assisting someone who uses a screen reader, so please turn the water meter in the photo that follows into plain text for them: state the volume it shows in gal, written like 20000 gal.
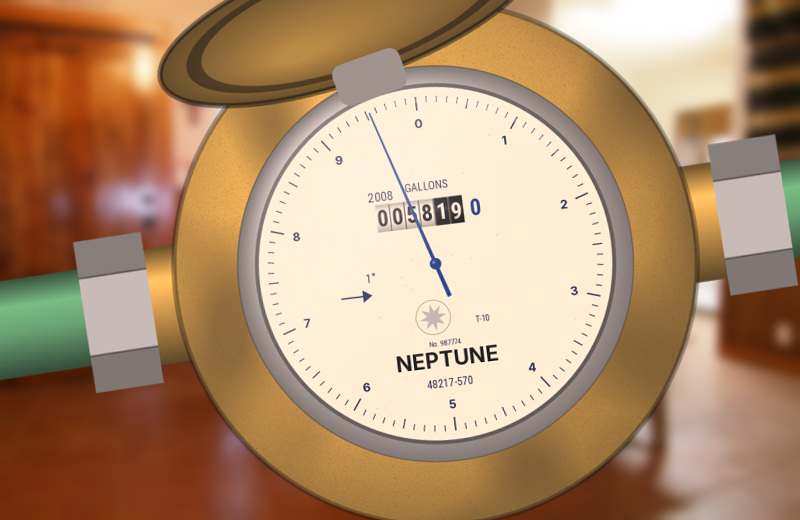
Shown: 58189.5 gal
